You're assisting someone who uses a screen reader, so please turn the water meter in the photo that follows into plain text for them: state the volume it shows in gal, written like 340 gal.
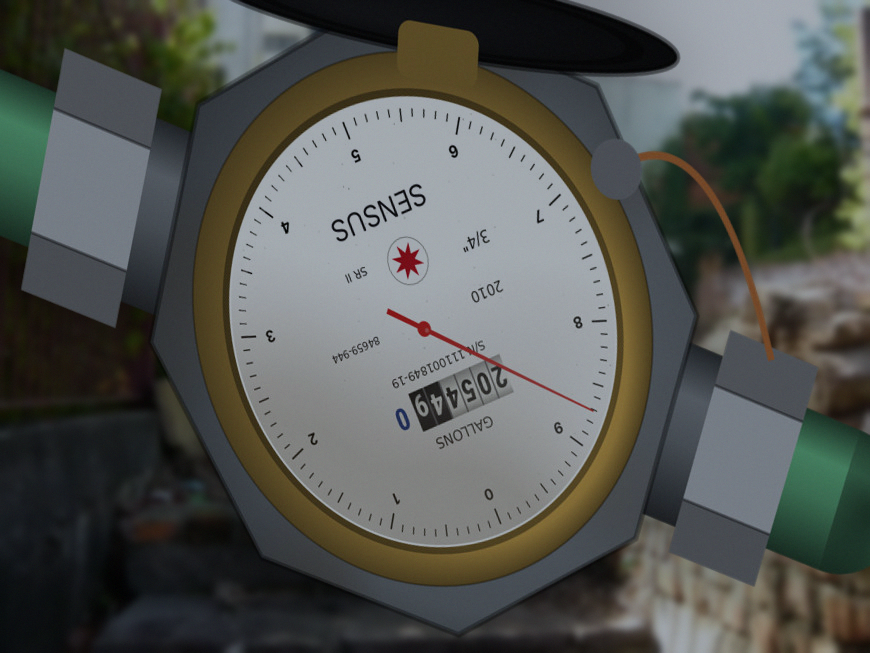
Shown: 2054488.7 gal
